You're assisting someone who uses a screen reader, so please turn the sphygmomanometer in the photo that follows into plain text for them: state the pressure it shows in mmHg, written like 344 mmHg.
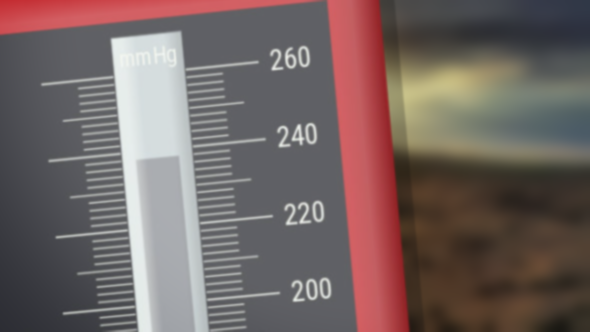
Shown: 238 mmHg
